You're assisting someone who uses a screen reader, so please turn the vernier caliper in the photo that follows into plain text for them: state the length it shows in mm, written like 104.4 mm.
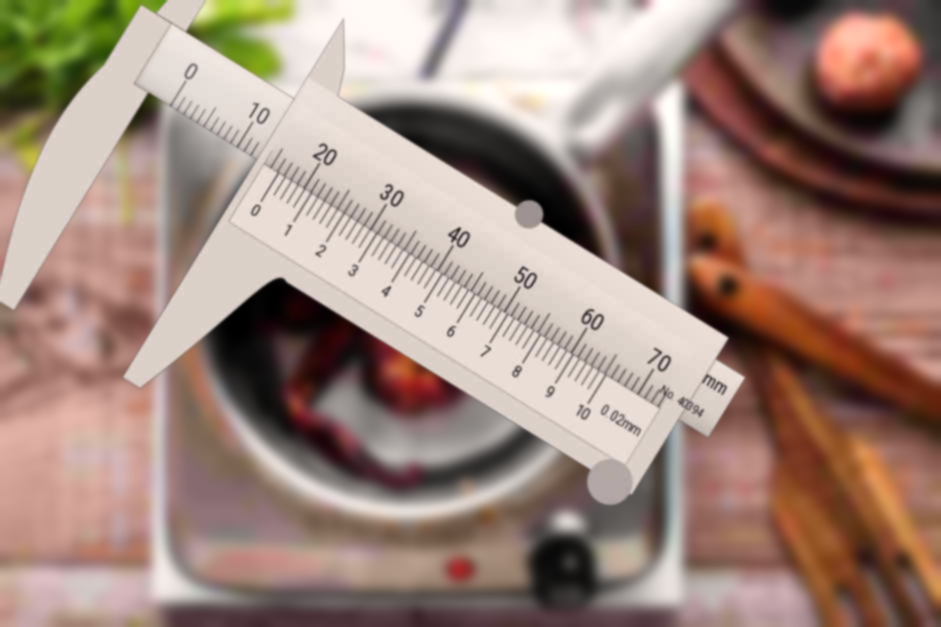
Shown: 16.2 mm
